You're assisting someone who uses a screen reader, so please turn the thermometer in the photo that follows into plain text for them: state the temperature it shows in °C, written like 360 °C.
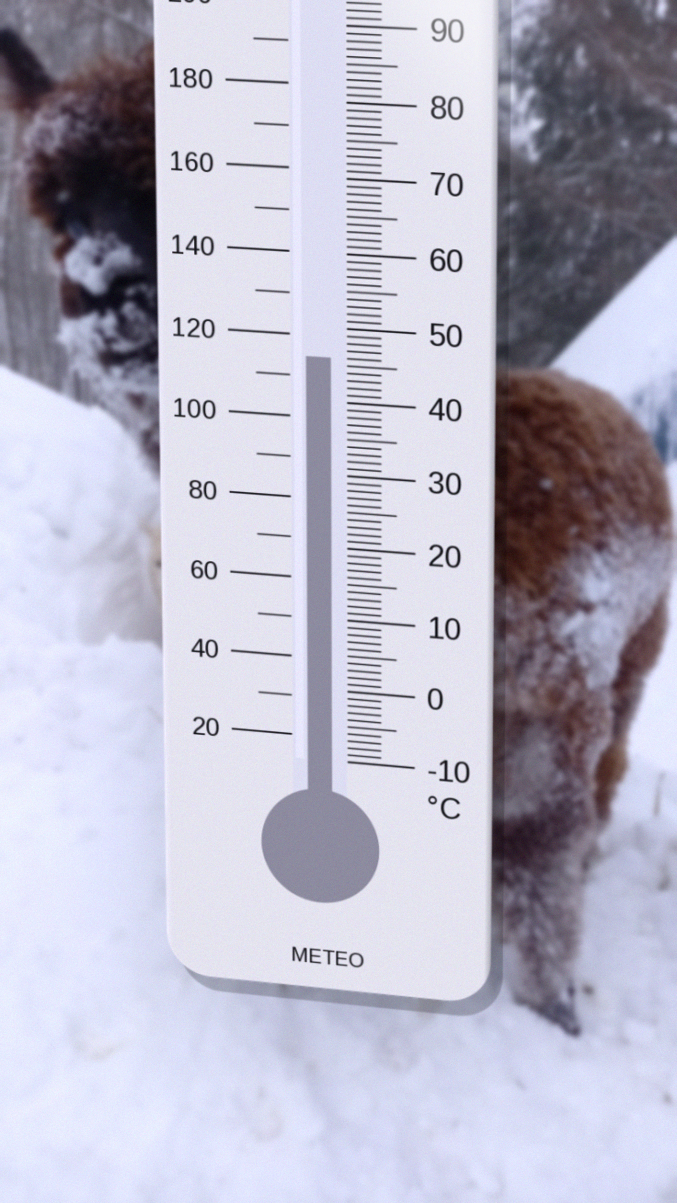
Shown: 46 °C
